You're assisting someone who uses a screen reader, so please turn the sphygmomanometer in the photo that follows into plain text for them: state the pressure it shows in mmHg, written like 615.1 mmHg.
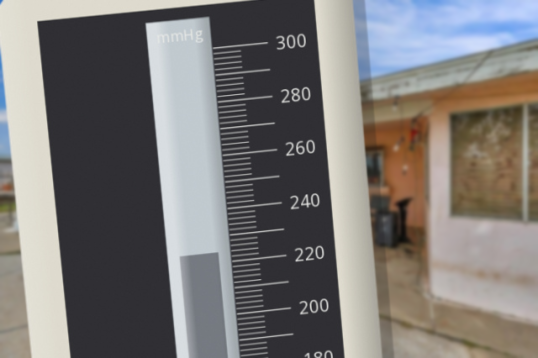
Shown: 224 mmHg
